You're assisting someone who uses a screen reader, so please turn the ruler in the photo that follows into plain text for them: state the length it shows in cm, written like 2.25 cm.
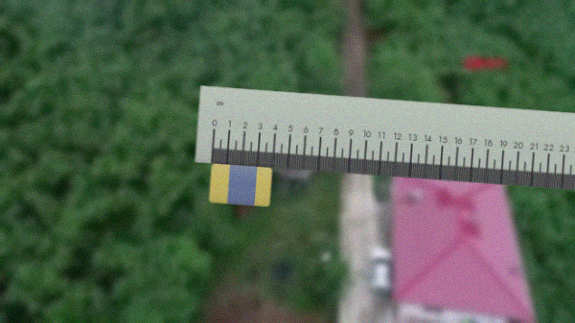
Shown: 4 cm
